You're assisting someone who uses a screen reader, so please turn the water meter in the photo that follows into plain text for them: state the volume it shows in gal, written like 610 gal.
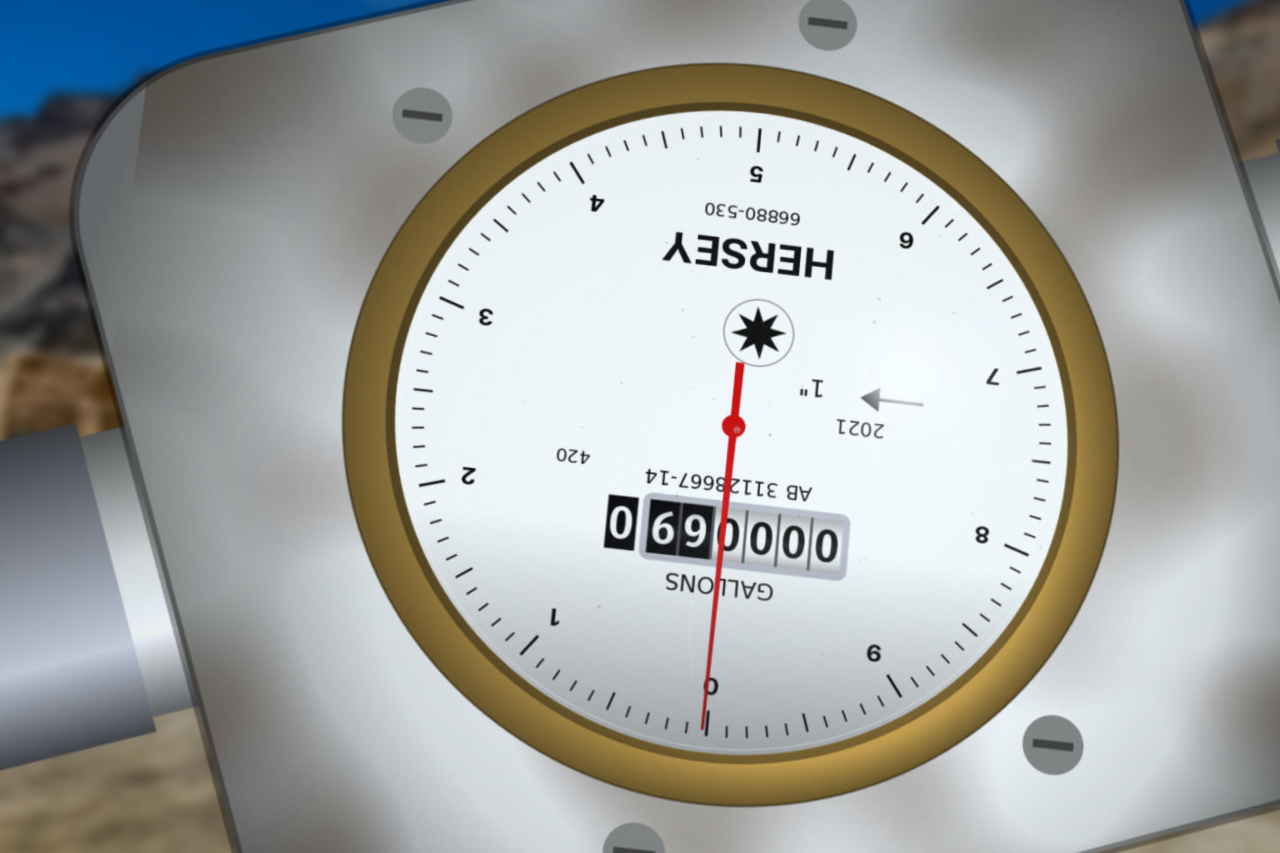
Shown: 690.0 gal
